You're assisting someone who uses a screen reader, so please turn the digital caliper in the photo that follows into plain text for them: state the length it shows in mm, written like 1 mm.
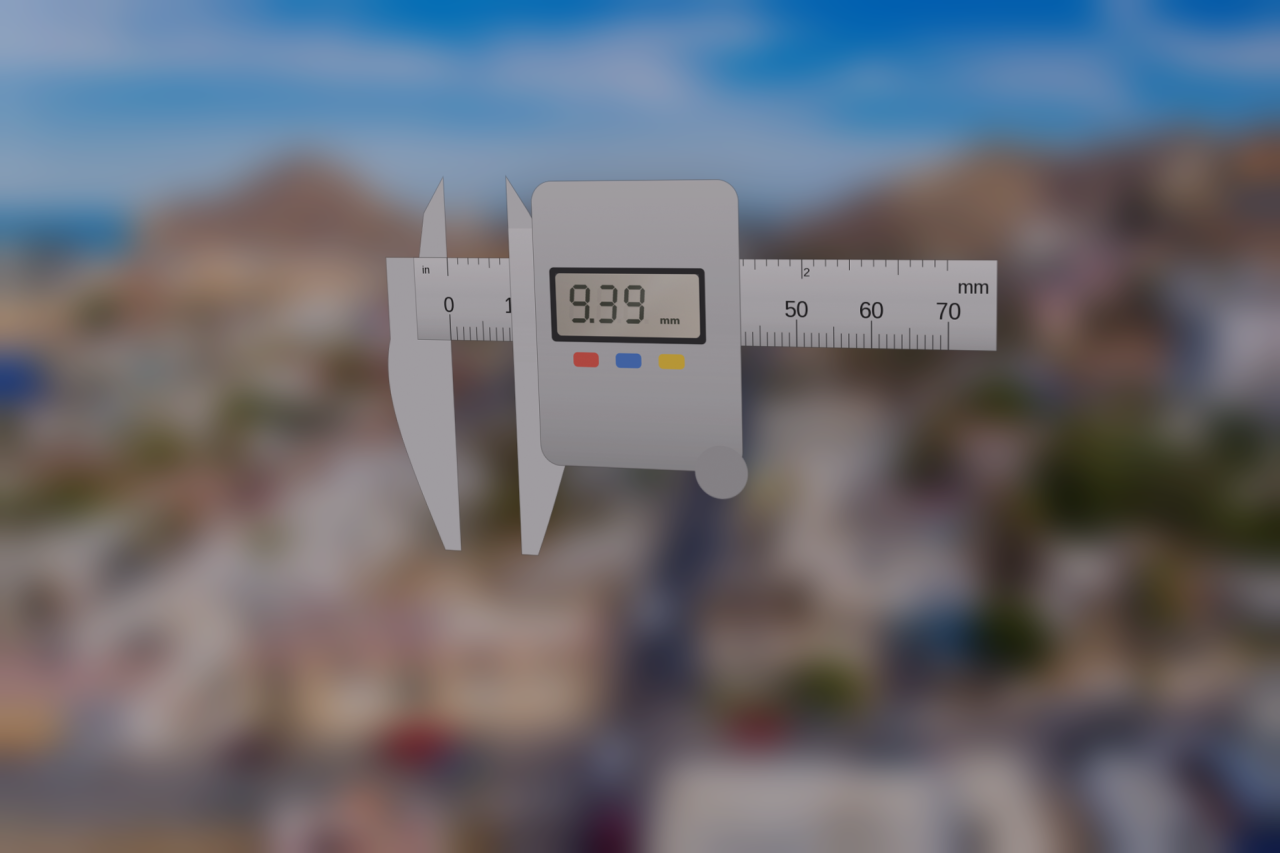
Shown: 9.39 mm
